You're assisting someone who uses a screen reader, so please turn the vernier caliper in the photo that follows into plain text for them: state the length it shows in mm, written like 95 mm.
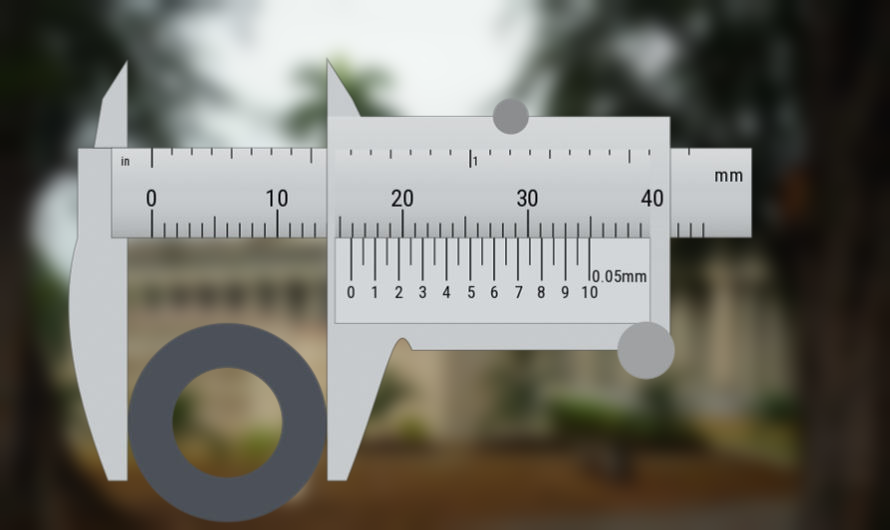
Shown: 15.9 mm
